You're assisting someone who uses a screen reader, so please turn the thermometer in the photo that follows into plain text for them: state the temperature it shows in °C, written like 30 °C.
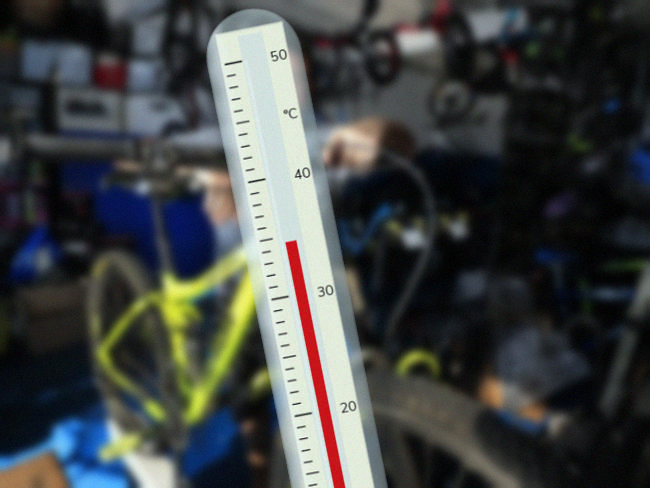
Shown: 34.5 °C
